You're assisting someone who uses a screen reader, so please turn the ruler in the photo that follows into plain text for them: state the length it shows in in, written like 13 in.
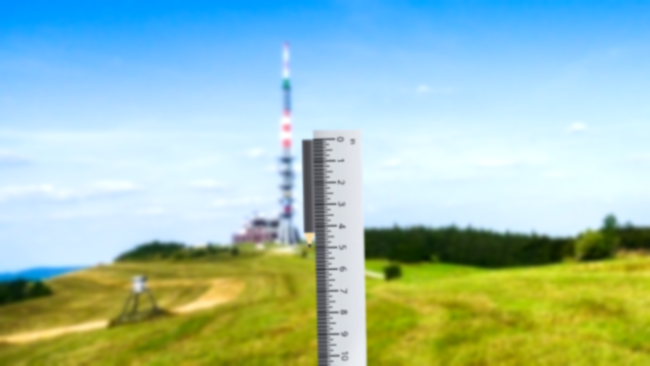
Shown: 5 in
